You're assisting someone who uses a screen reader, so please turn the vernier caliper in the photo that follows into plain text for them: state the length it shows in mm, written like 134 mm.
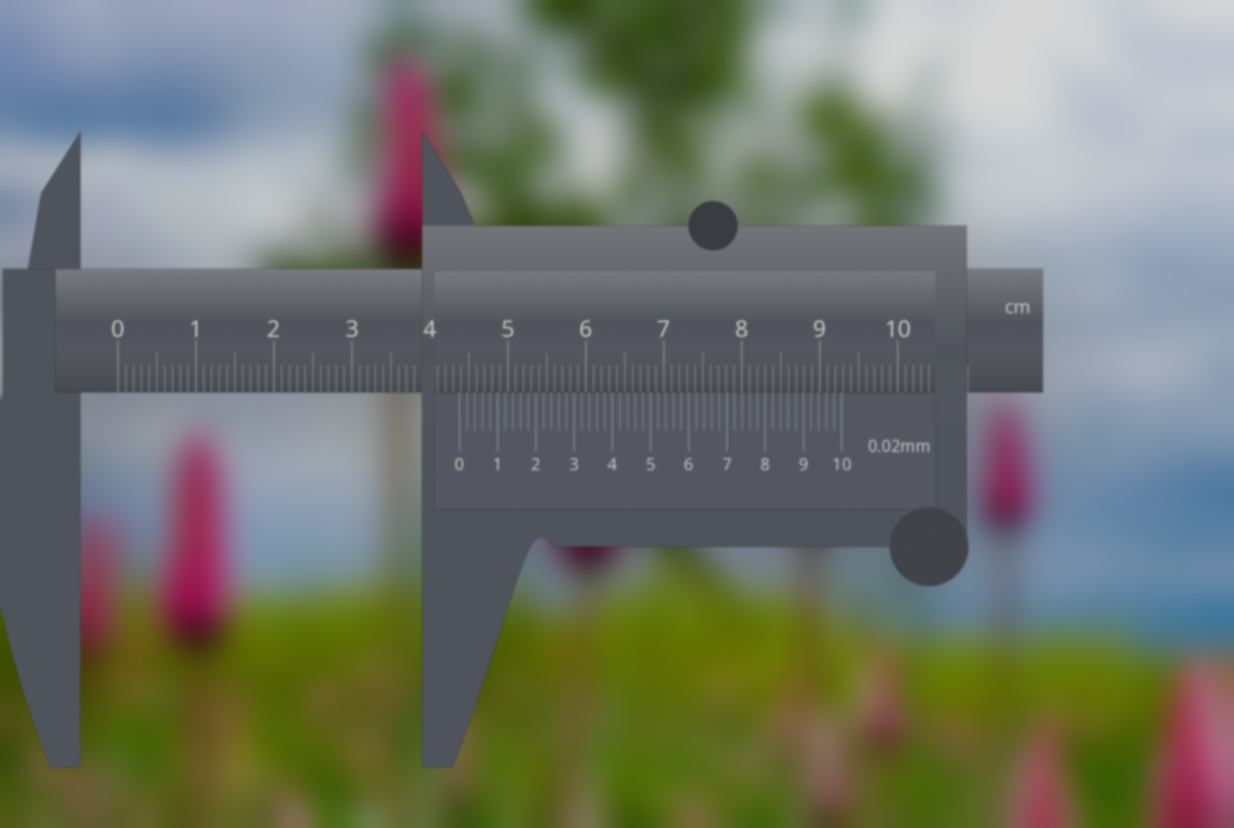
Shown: 43.8 mm
